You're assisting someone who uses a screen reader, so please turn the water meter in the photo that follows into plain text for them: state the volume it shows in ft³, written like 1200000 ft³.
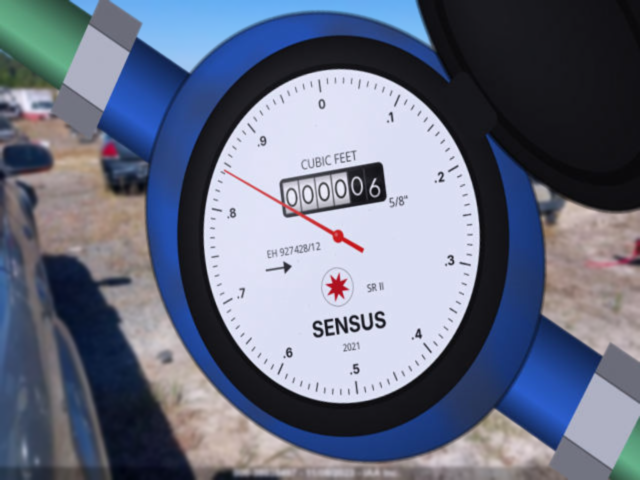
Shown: 5.84 ft³
